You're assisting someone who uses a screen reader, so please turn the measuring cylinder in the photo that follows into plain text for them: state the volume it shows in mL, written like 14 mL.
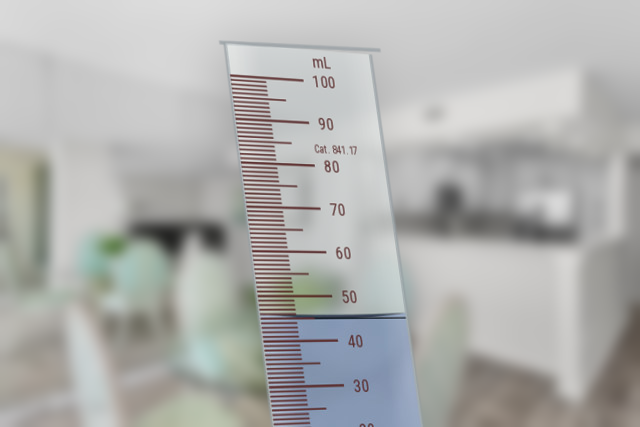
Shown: 45 mL
